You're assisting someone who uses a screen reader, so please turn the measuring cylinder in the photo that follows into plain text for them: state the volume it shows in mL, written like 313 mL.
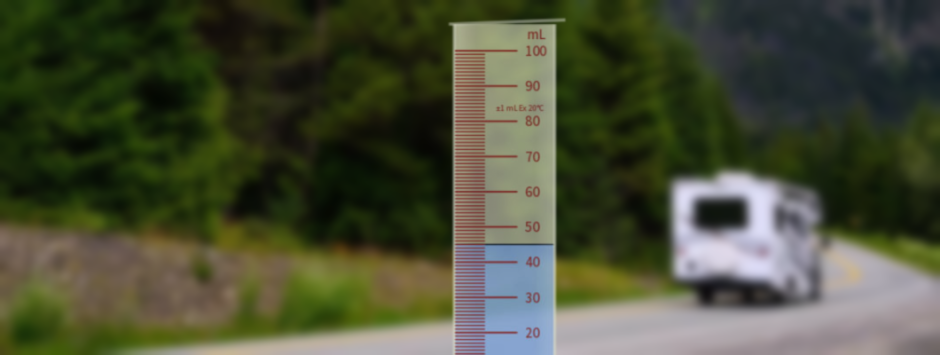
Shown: 45 mL
